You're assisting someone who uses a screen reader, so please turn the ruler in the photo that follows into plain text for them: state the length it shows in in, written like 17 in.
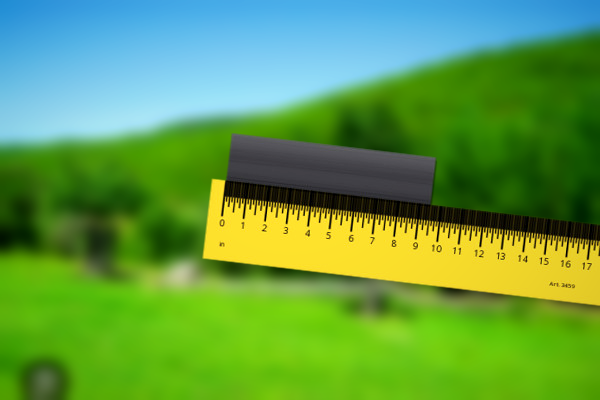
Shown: 9.5 in
